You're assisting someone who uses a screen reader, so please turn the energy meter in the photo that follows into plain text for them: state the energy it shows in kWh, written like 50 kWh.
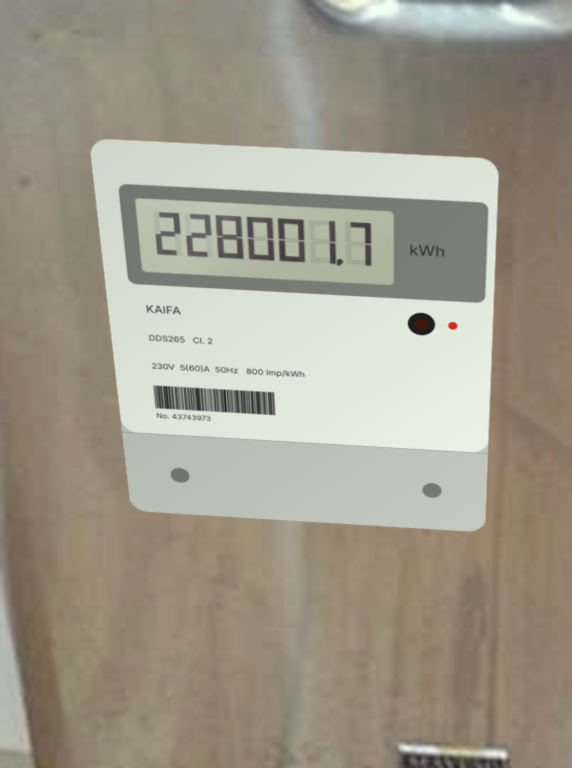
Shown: 228001.7 kWh
